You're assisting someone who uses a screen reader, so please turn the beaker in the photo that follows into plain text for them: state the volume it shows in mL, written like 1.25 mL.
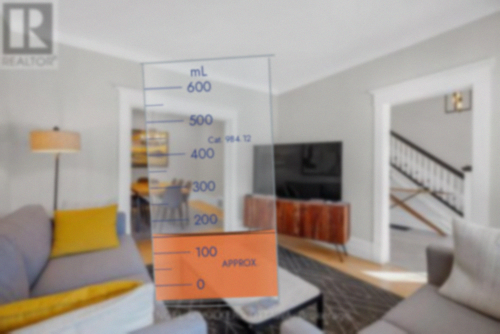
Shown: 150 mL
